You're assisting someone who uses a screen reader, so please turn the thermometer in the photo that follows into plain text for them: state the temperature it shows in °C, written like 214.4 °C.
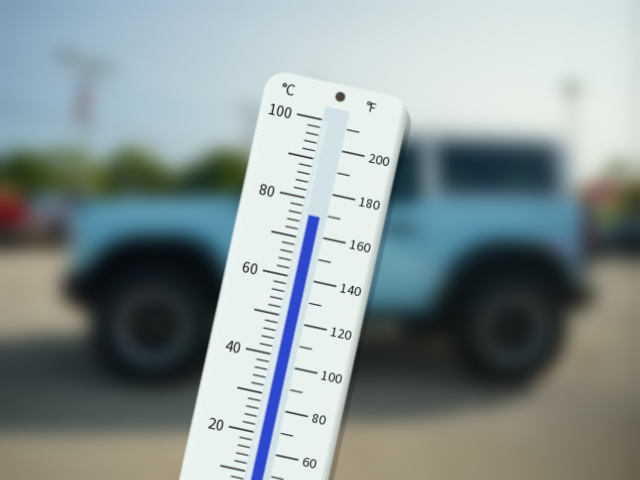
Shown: 76 °C
